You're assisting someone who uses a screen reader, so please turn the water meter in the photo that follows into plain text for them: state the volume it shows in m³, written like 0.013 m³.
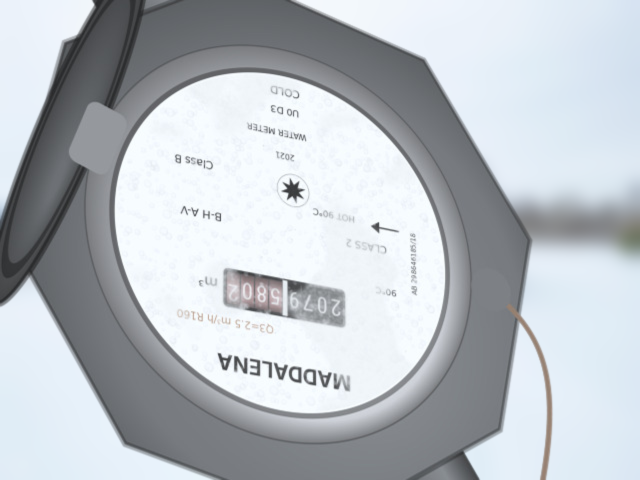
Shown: 2079.5802 m³
